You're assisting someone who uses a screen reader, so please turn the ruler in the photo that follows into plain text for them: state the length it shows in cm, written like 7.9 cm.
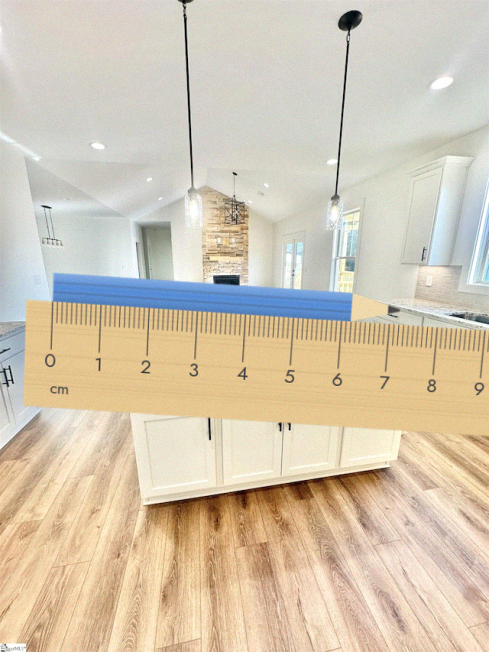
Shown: 7.2 cm
